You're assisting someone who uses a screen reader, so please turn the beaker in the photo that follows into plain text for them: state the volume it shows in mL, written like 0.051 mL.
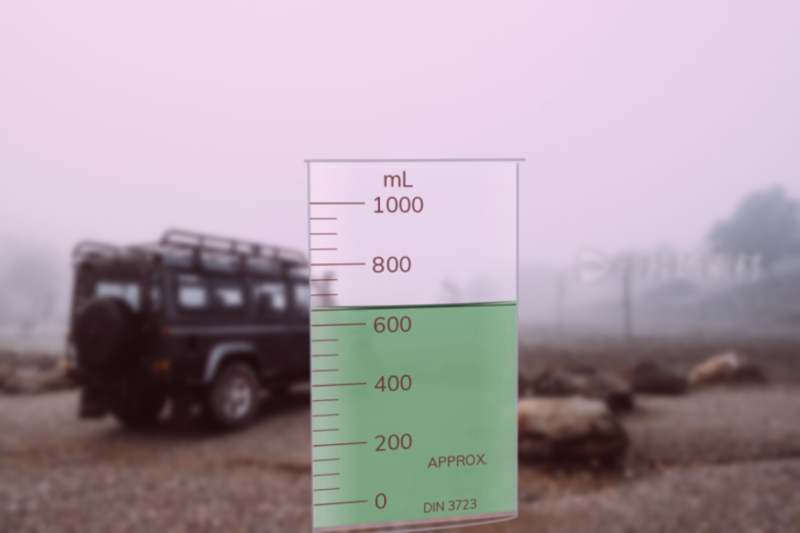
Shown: 650 mL
